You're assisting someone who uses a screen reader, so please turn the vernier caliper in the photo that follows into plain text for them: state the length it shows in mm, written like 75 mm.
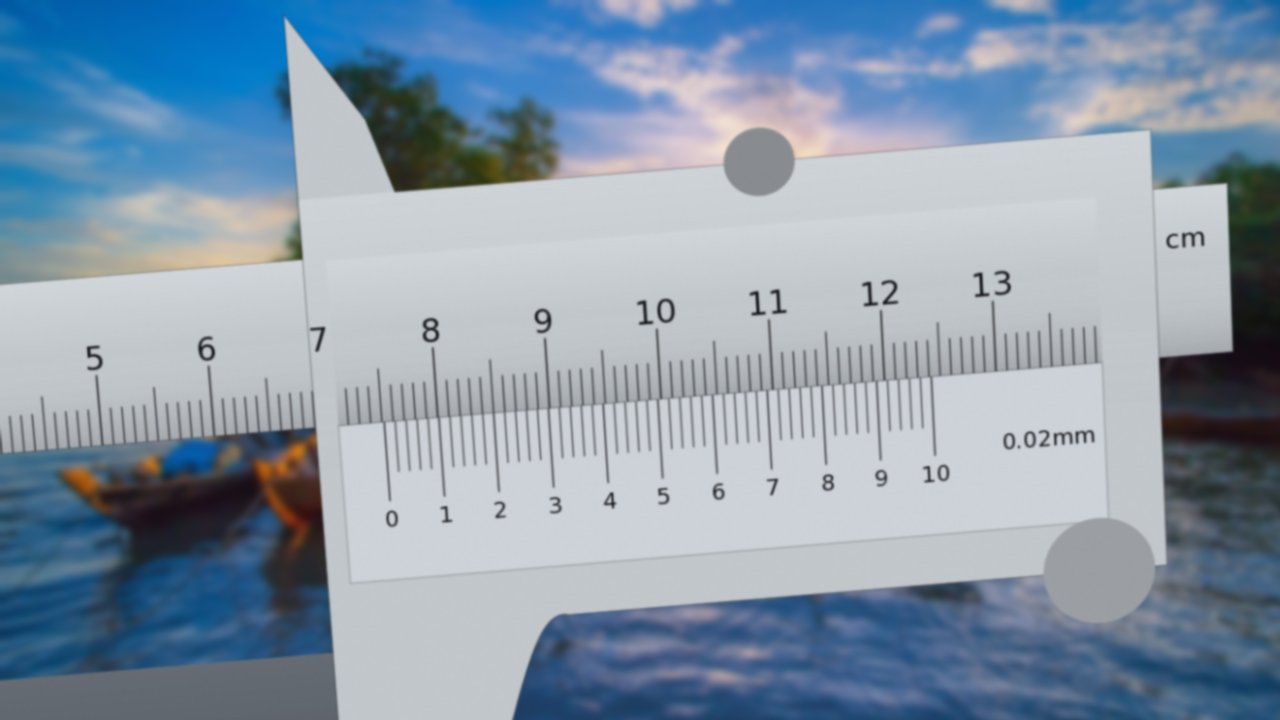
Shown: 75.2 mm
